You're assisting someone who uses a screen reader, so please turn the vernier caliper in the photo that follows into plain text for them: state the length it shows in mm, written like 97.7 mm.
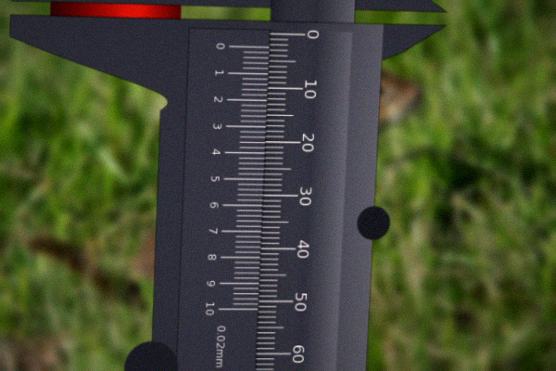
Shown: 2.5 mm
